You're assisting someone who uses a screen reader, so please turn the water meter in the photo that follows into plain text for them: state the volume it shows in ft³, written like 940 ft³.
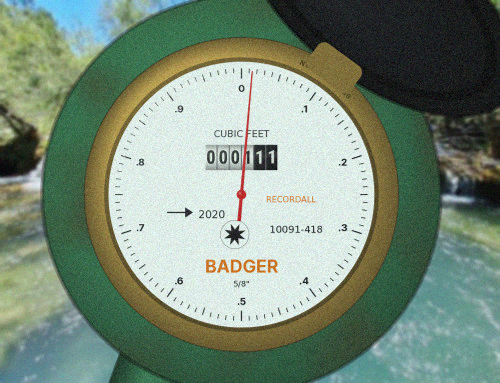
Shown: 111.01 ft³
